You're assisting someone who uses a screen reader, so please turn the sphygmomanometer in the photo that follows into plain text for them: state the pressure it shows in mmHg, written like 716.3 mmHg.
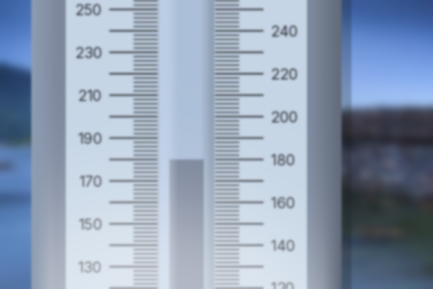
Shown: 180 mmHg
